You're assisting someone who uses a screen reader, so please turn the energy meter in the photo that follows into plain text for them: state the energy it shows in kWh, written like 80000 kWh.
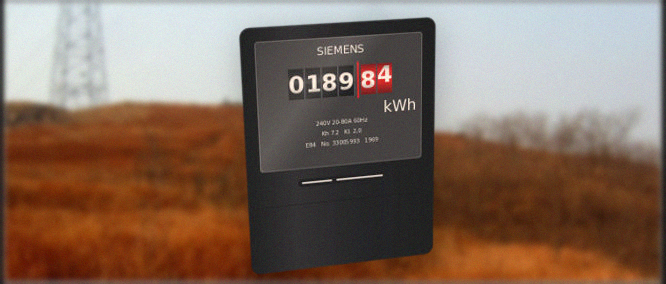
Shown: 189.84 kWh
